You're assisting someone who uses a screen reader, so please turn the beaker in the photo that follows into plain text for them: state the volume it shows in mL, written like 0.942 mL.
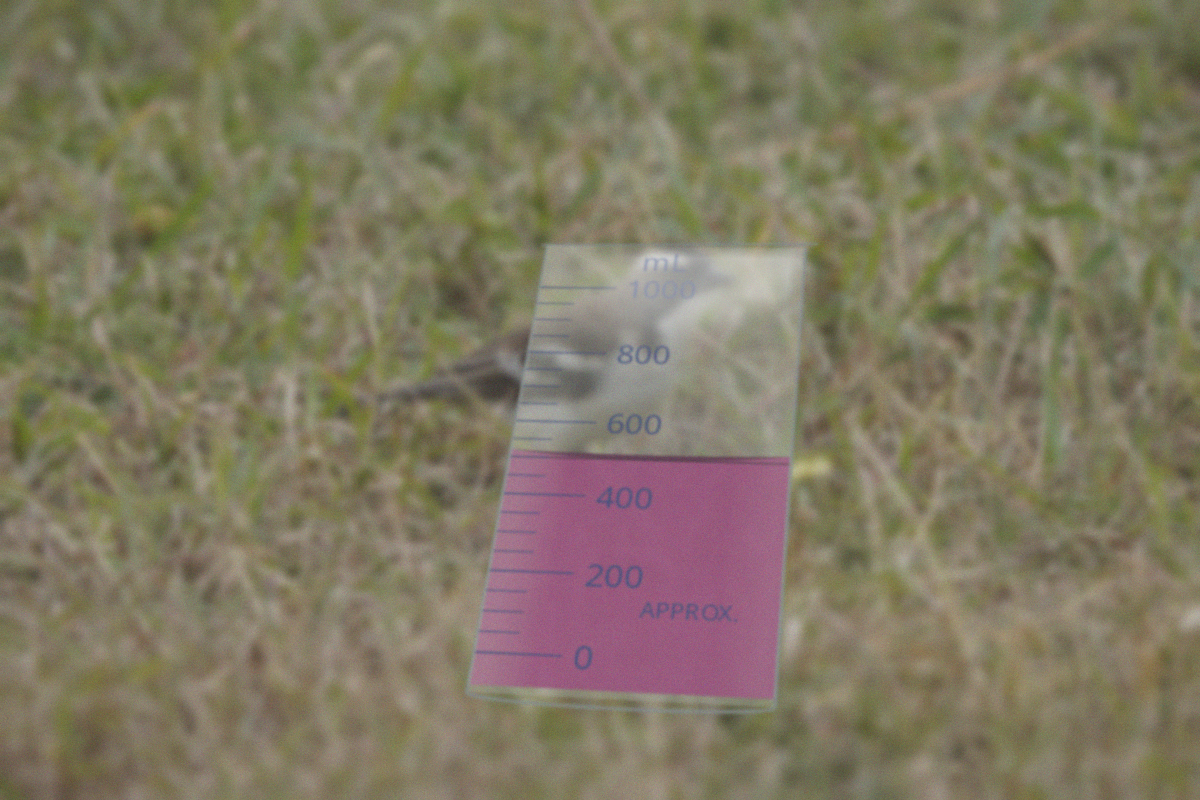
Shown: 500 mL
